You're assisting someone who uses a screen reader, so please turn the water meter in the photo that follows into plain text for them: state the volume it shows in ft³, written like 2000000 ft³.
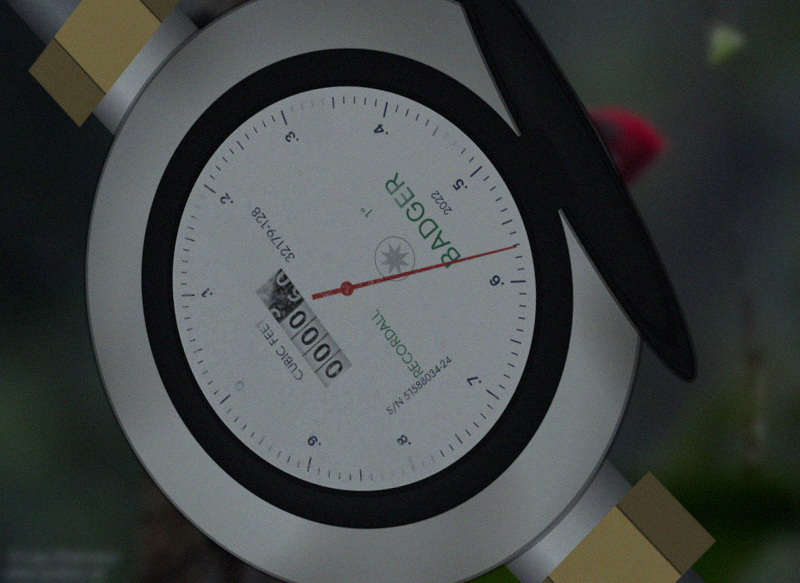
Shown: 59.57 ft³
